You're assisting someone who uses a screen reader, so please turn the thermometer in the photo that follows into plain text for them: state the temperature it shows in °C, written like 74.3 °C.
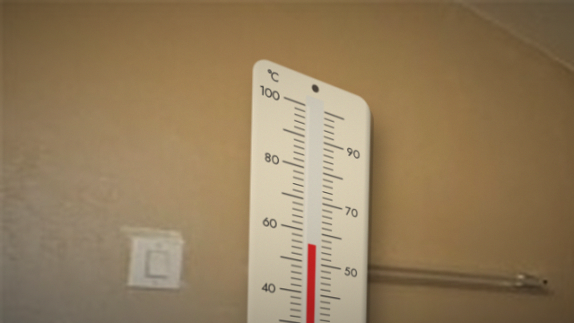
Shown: 56 °C
